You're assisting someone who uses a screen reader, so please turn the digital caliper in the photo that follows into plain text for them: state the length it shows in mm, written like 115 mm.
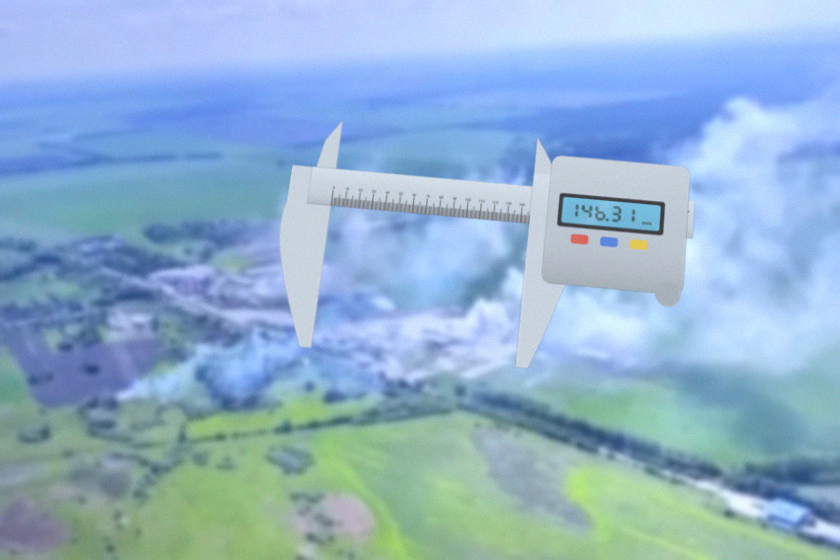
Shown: 146.31 mm
